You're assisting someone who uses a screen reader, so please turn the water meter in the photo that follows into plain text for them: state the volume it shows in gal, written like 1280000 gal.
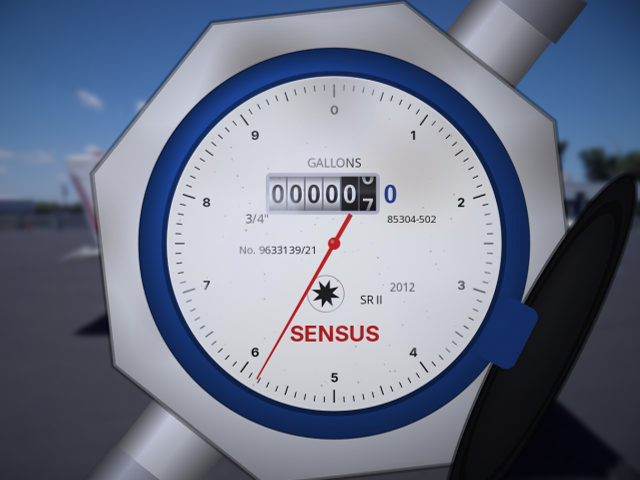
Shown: 65.8 gal
